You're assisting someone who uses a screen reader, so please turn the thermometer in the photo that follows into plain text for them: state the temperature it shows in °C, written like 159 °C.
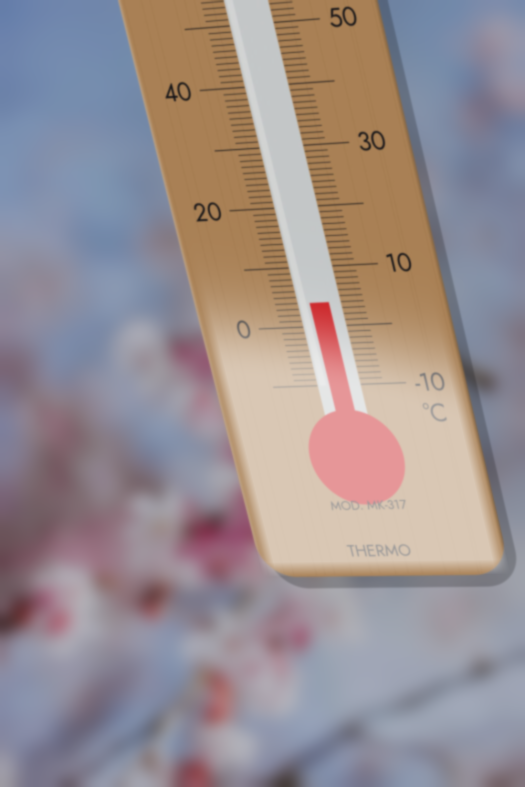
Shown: 4 °C
